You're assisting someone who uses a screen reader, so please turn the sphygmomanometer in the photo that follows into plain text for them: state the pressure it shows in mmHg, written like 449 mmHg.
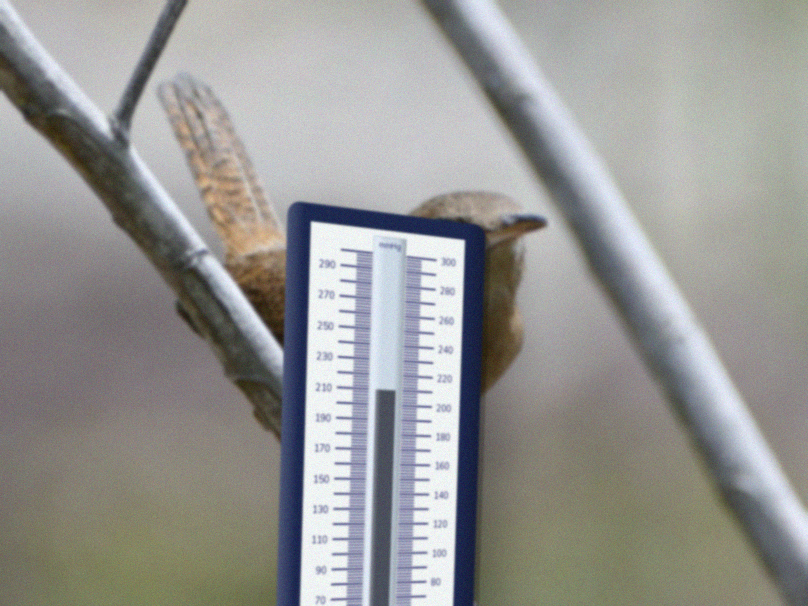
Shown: 210 mmHg
